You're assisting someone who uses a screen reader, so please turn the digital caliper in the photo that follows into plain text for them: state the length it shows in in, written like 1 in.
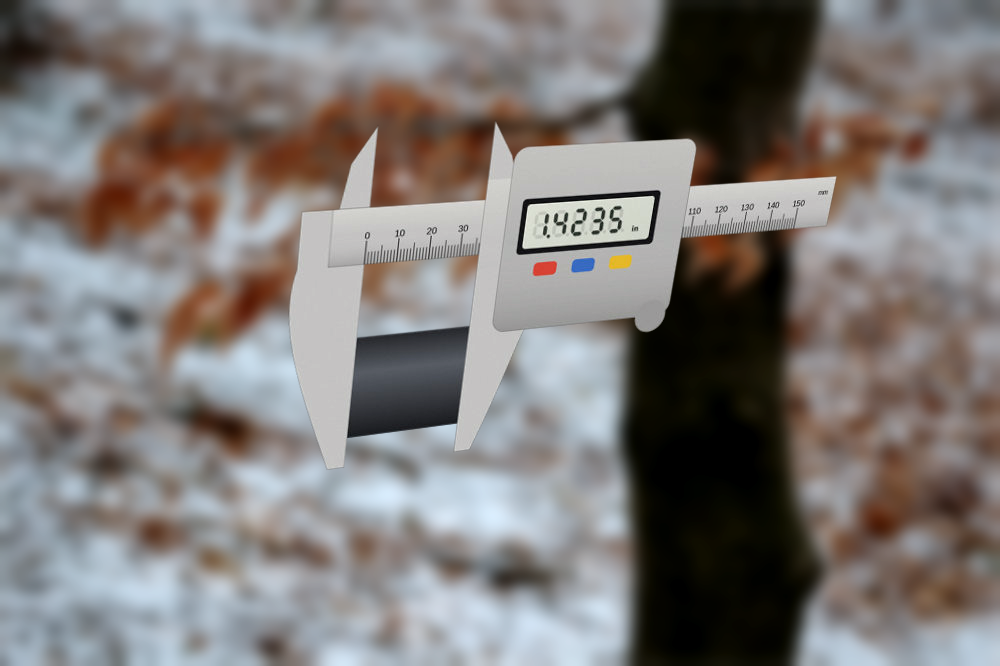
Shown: 1.4235 in
